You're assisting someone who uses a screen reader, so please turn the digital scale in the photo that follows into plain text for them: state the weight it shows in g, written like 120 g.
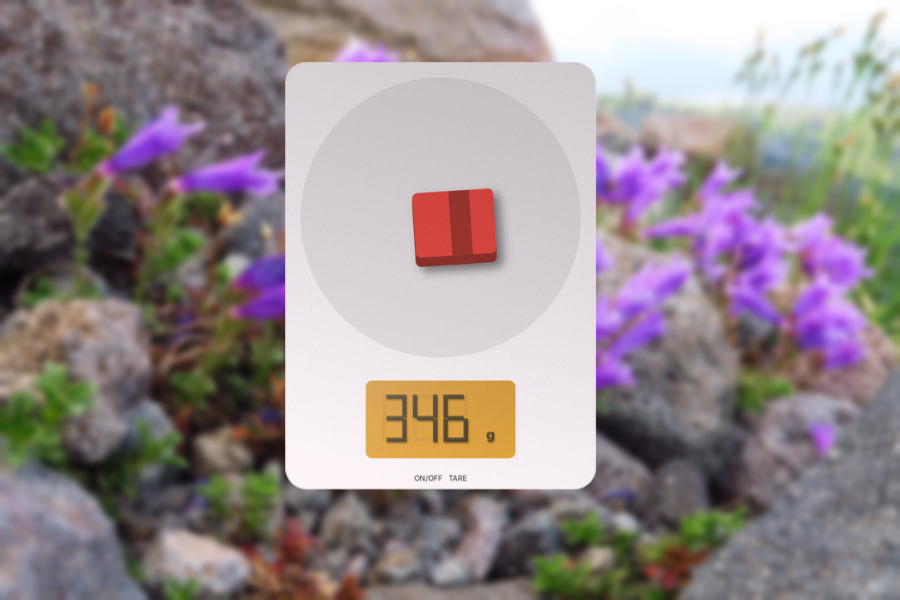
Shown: 346 g
